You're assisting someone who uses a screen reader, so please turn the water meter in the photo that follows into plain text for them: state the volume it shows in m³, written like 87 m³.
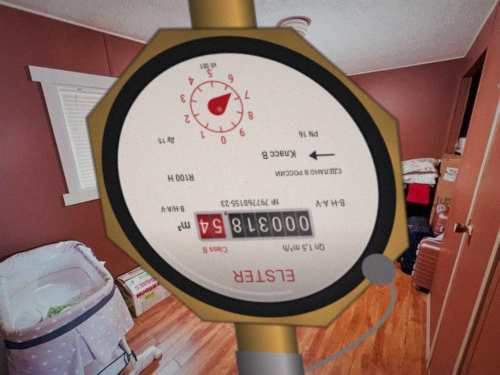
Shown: 318.546 m³
